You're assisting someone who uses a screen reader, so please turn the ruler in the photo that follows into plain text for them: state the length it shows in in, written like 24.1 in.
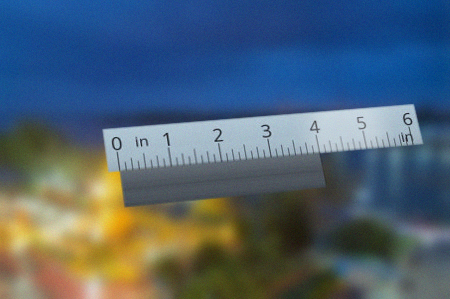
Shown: 4 in
